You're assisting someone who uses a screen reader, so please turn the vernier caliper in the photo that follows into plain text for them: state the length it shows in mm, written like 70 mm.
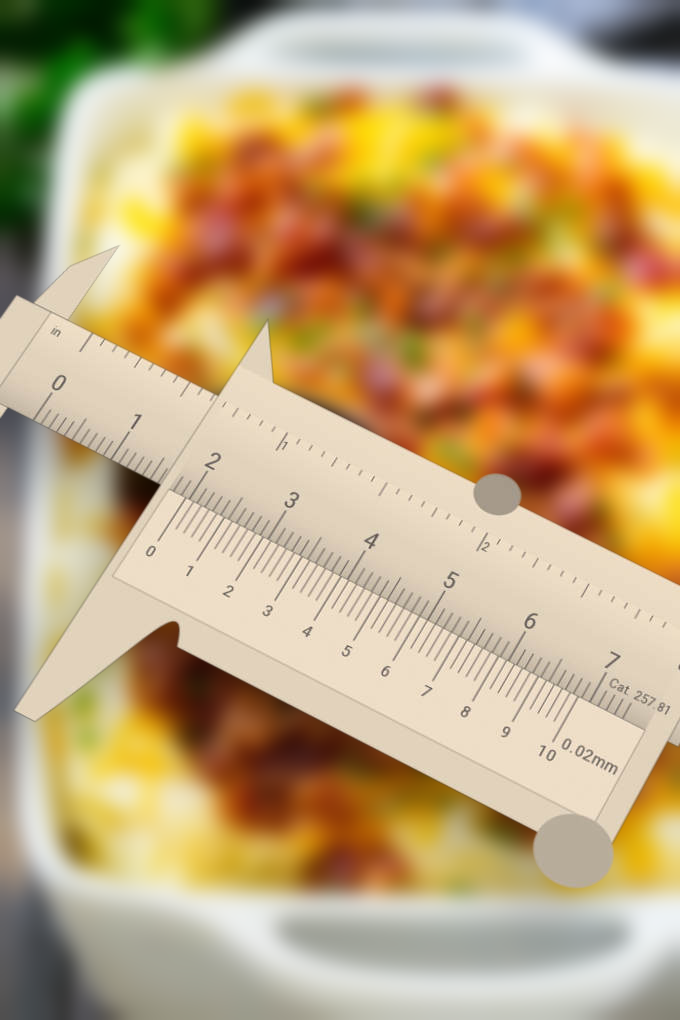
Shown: 19.6 mm
